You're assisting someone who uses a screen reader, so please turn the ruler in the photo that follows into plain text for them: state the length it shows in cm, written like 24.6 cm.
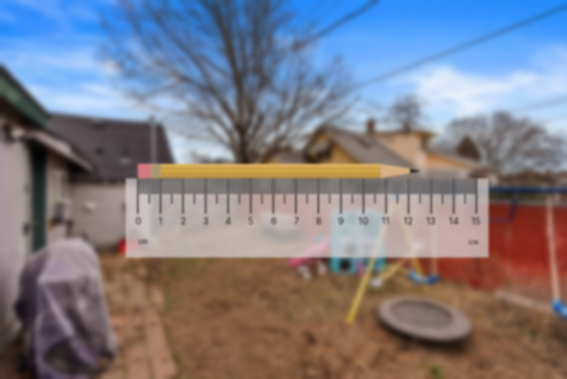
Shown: 12.5 cm
